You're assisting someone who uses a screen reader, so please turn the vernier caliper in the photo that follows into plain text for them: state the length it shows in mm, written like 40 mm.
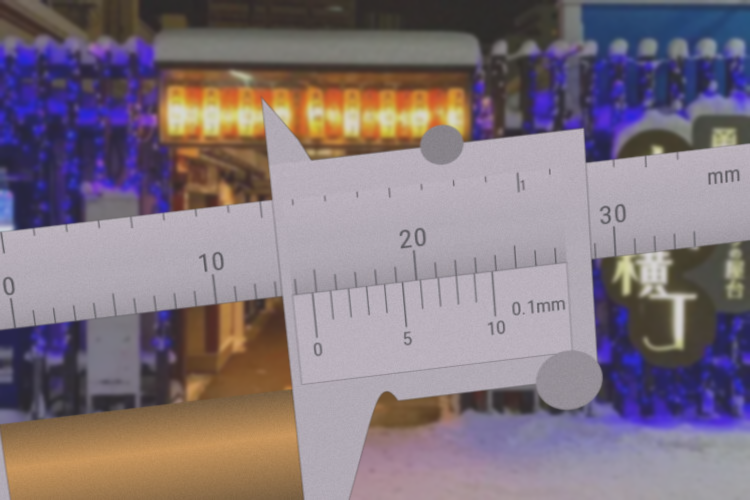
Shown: 14.8 mm
